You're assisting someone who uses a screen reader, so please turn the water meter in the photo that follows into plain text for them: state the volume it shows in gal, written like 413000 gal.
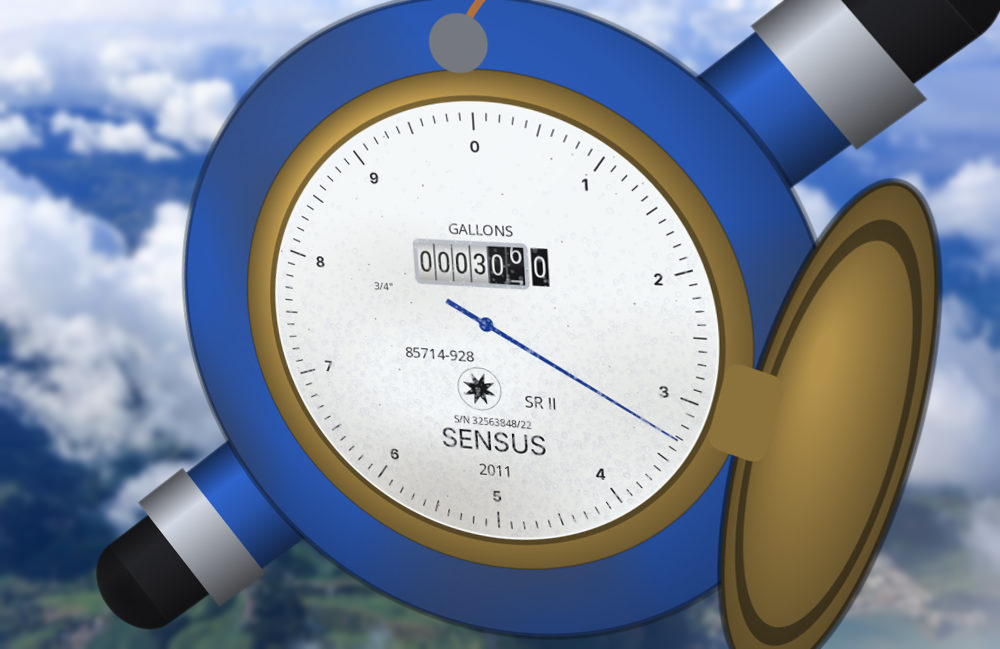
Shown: 3063.3 gal
